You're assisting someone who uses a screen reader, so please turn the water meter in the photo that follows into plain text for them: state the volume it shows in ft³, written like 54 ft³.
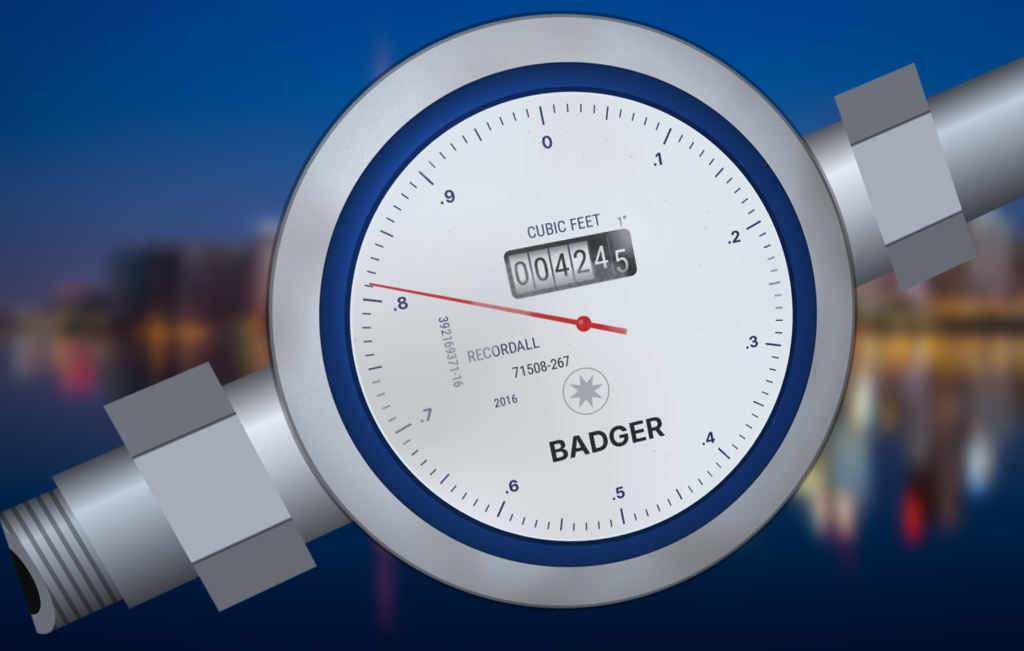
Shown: 4244.81 ft³
